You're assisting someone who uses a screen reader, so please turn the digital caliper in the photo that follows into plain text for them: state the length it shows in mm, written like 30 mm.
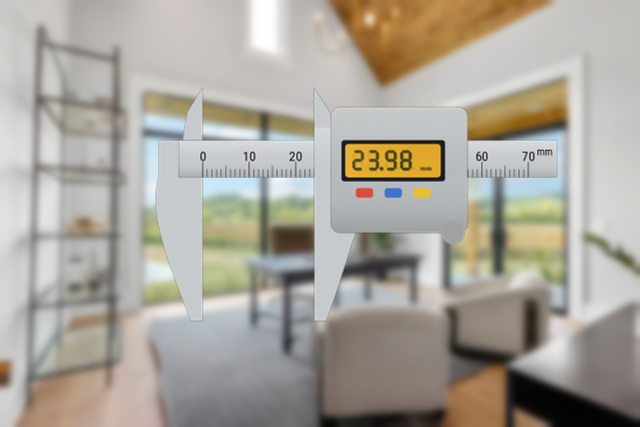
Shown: 23.98 mm
